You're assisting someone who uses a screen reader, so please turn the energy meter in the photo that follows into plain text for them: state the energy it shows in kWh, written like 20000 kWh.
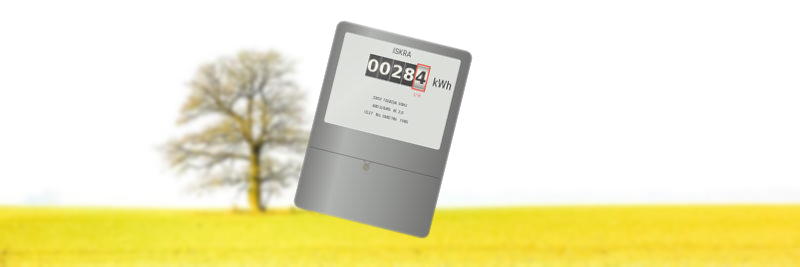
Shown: 28.4 kWh
